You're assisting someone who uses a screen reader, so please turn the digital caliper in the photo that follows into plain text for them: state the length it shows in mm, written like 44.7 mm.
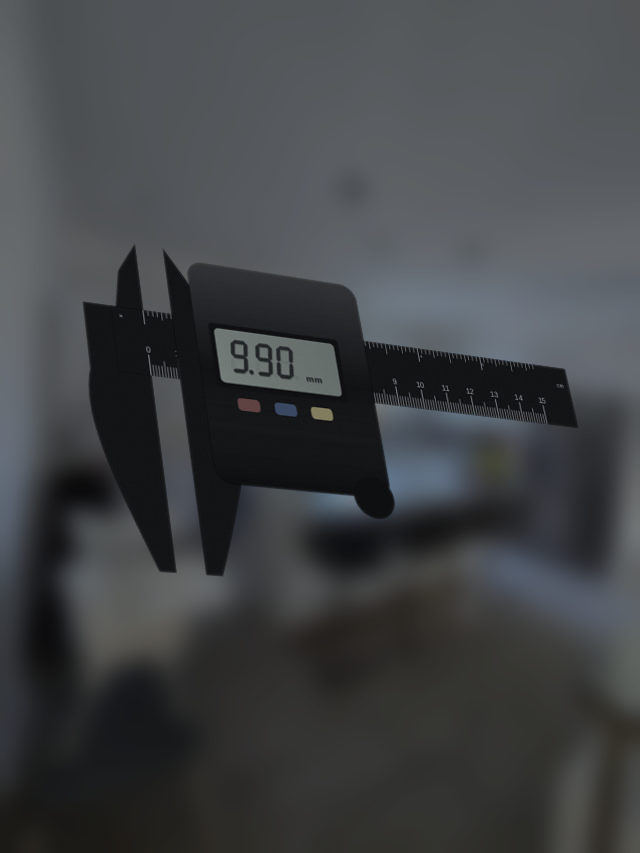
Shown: 9.90 mm
